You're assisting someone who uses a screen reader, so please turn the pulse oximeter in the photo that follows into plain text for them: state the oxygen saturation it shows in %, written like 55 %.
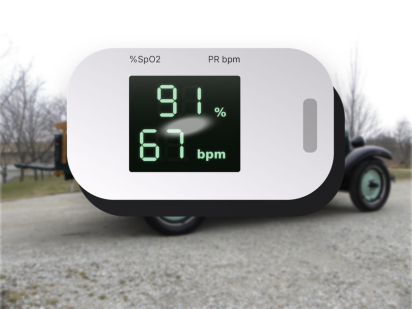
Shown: 91 %
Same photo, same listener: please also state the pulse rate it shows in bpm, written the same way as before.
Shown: 67 bpm
